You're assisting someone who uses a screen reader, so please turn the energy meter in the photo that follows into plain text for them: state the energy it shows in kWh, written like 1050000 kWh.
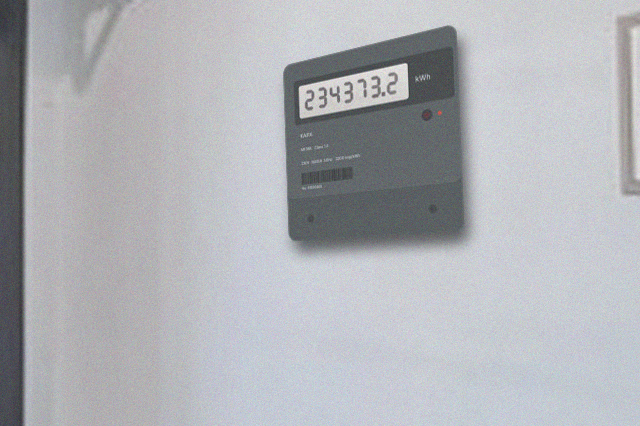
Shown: 234373.2 kWh
